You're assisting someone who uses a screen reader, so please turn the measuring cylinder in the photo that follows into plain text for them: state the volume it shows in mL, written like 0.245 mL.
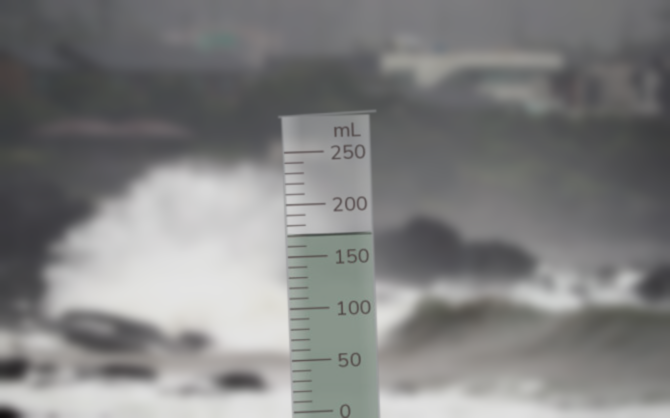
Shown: 170 mL
